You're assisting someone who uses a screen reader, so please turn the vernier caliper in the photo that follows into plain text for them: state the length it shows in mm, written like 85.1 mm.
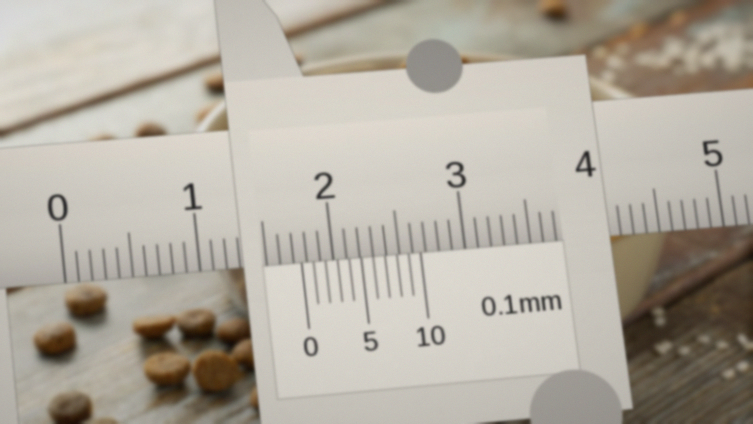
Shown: 17.6 mm
